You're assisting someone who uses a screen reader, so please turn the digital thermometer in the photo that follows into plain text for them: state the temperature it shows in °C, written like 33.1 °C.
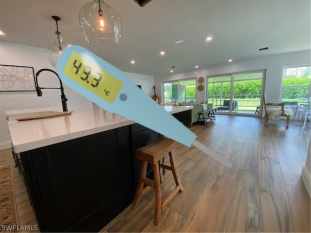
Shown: 43.3 °C
